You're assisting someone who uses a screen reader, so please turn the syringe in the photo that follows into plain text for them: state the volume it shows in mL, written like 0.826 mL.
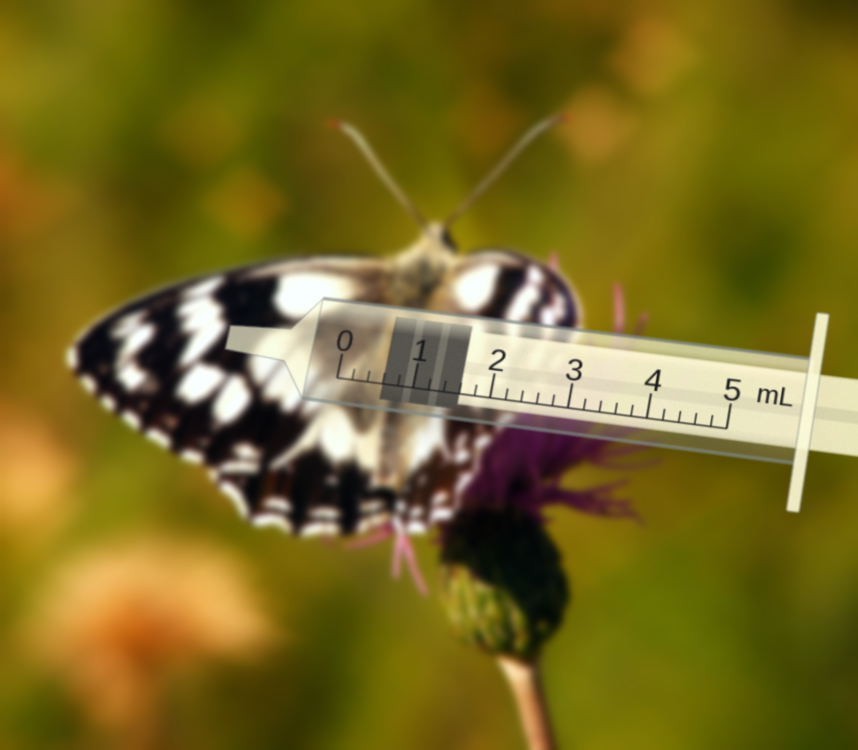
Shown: 0.6 mL
